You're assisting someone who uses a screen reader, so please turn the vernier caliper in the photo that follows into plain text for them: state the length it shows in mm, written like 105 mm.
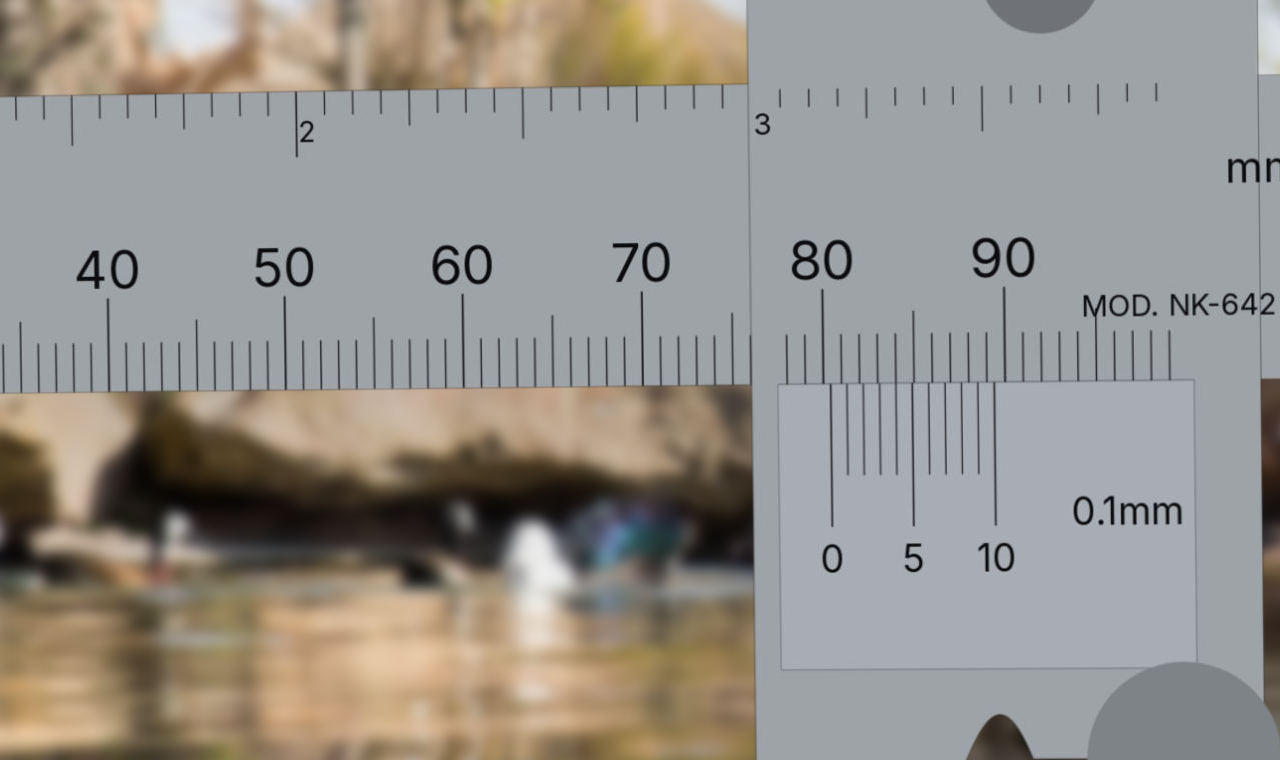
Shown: 80.4 mm
